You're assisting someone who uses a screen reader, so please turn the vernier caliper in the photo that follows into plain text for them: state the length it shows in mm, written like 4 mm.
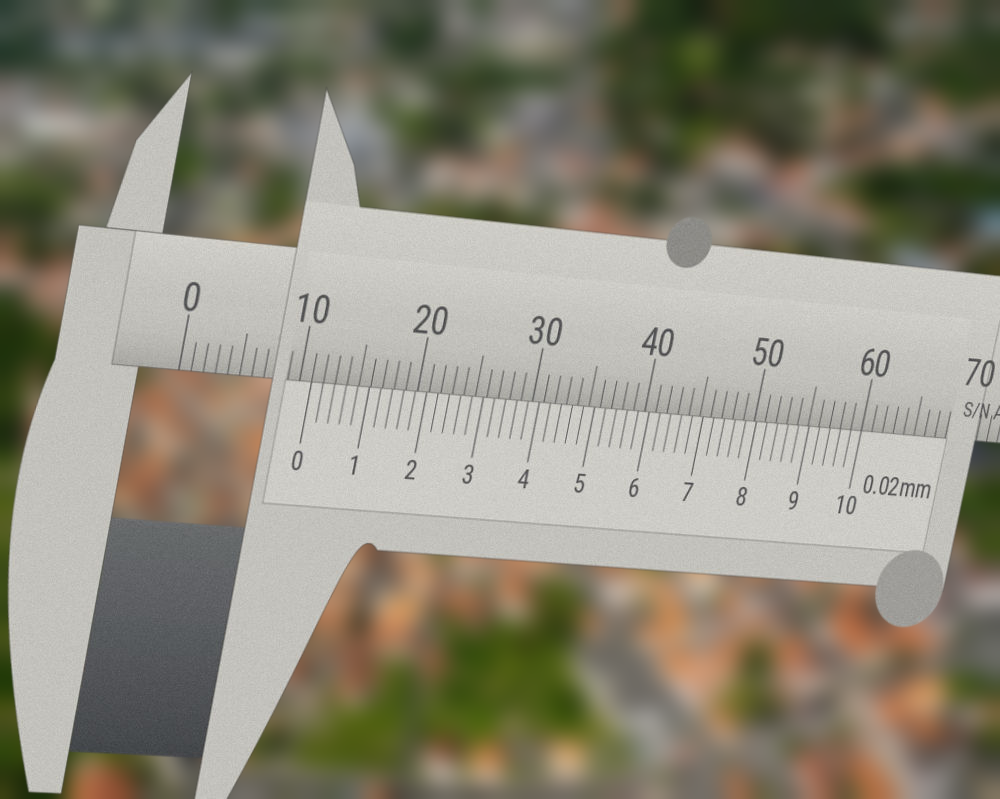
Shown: 11.0 mm
